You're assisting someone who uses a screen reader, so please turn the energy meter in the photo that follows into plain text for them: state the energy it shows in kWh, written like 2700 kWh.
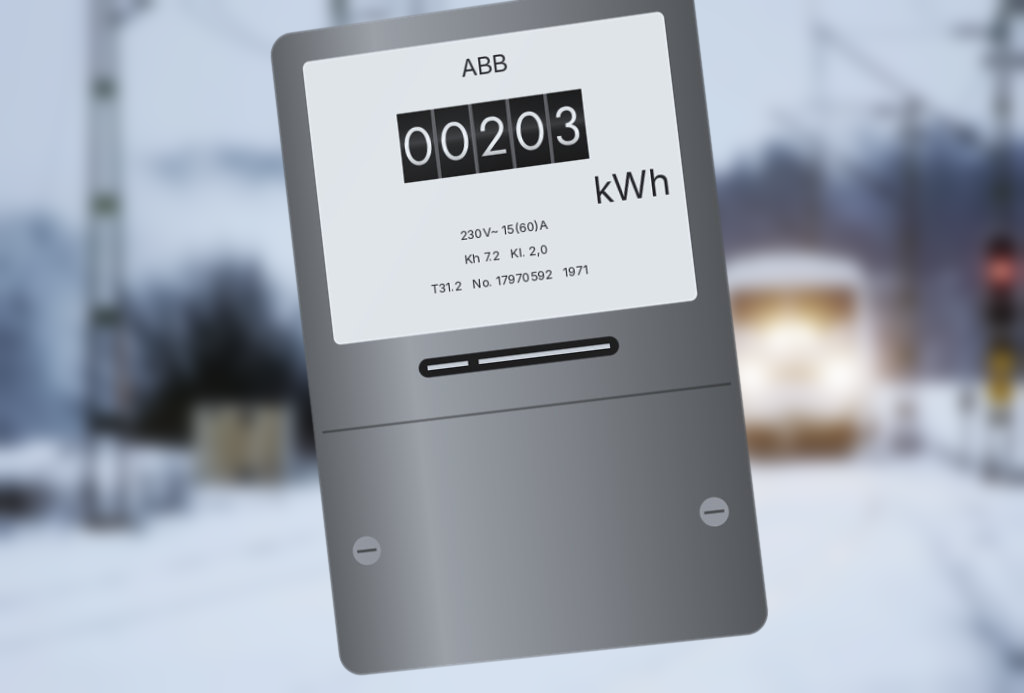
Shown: 203 kWh
